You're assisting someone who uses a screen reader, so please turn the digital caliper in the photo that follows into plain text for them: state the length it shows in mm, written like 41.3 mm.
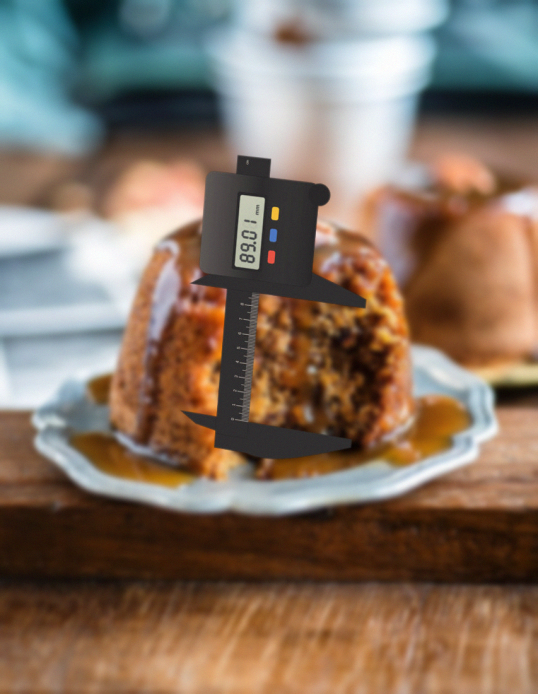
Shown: 89.01 mm
